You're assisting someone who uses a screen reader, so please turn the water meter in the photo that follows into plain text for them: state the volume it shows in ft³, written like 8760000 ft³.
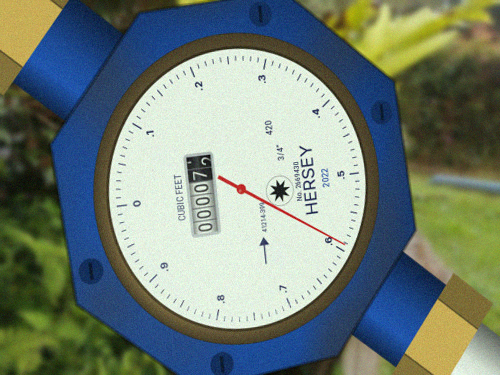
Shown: 71.59 ft³
